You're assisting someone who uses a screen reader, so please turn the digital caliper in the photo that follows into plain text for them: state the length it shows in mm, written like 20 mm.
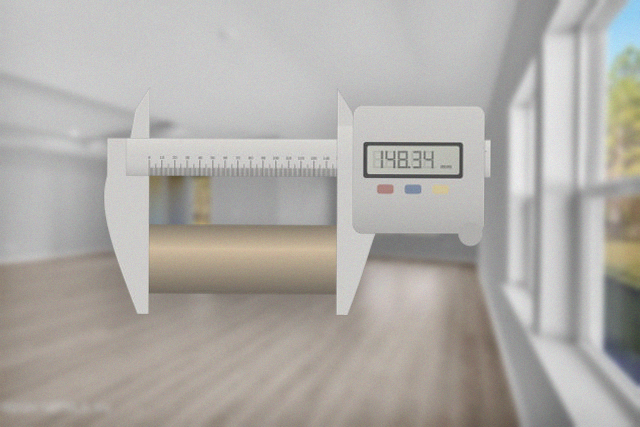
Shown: 148.34 mm
